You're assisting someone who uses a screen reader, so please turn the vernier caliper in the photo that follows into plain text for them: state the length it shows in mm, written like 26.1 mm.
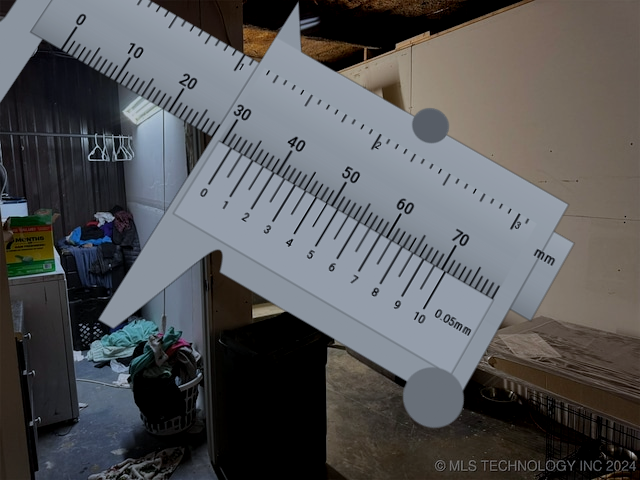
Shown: 31.6 mm
